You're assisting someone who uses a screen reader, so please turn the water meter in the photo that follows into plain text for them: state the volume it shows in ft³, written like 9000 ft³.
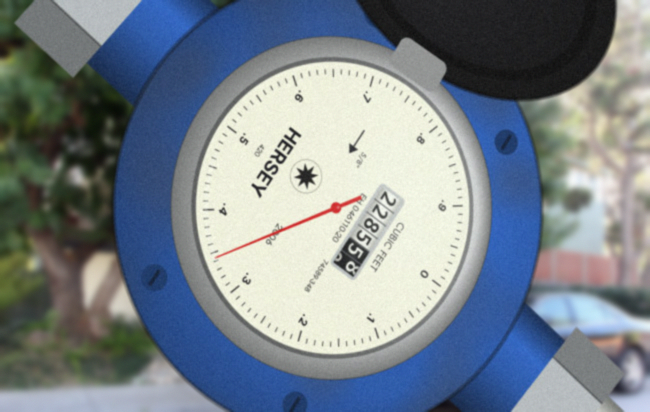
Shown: 228558.34 ft³
